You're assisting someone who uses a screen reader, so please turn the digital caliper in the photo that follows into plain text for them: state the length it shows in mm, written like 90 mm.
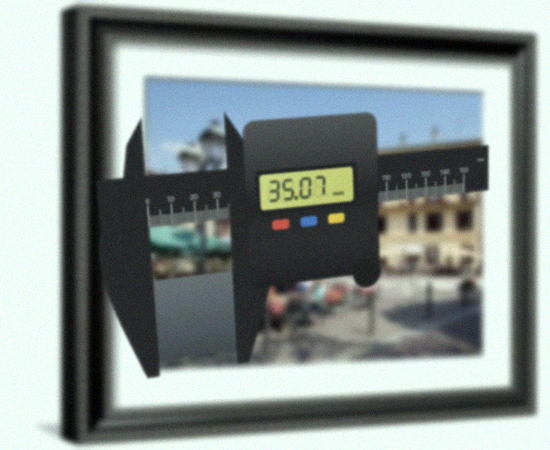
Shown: 35.07 mm
